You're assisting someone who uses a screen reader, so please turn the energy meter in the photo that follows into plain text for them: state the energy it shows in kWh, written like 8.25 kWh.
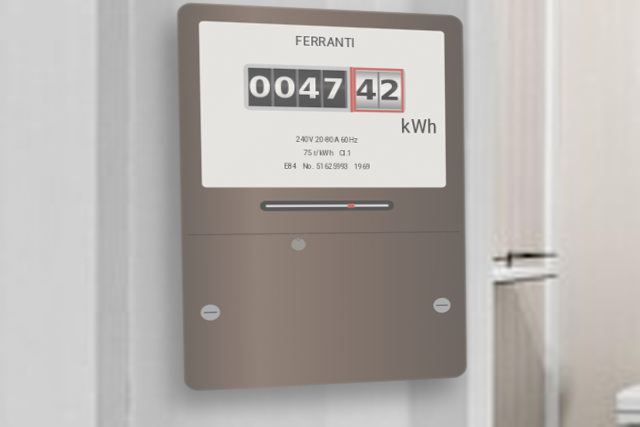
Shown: 47.42 kWh
